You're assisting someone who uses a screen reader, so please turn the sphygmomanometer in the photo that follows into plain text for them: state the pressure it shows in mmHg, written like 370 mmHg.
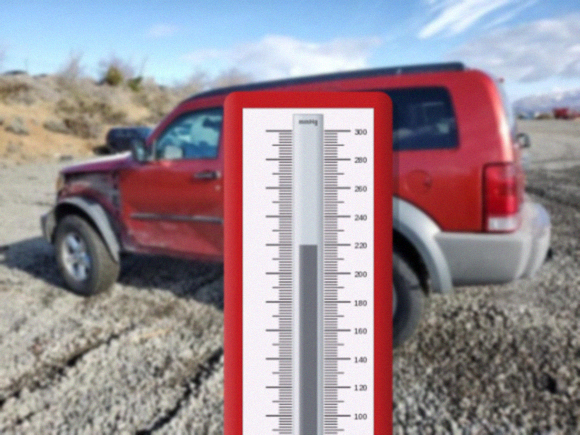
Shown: 220 mmHg
